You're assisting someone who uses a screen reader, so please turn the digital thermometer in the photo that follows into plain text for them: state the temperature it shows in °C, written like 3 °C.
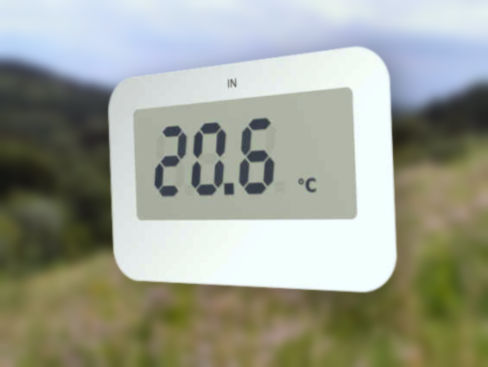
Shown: 20.6 °C
